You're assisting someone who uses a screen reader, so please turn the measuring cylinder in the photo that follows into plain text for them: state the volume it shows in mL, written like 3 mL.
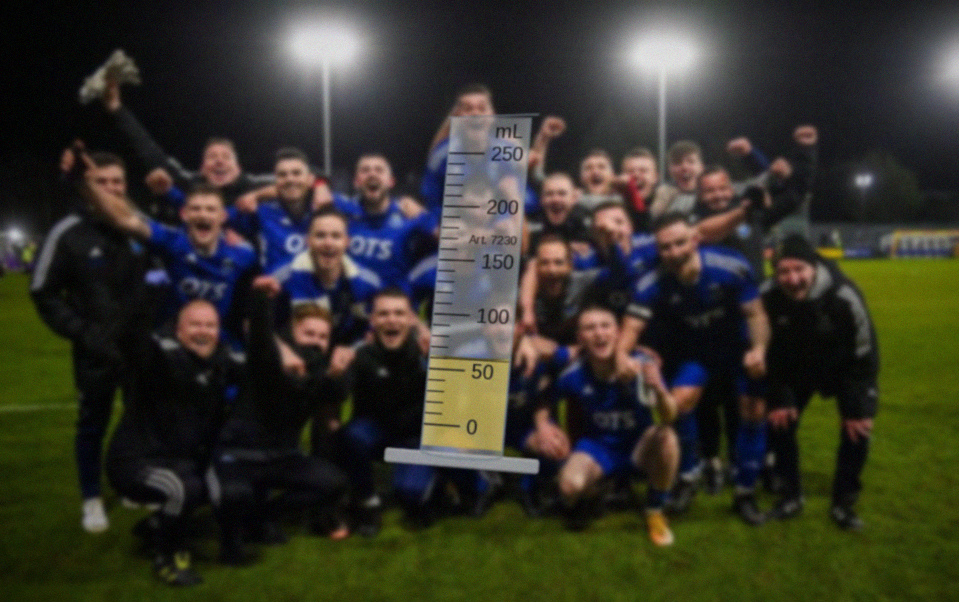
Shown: 60 mL
